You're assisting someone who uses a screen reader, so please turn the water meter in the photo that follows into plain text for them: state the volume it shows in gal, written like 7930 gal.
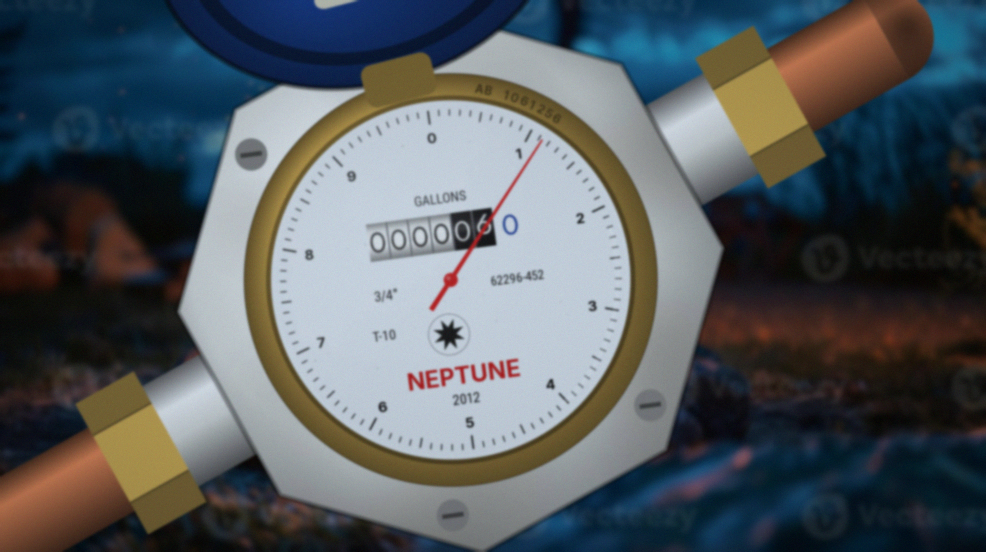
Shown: 61.1 gal
